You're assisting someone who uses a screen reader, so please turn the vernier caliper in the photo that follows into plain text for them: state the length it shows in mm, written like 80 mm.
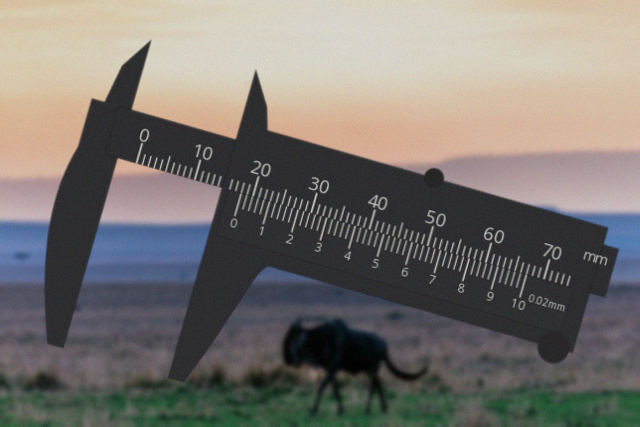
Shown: 18.0 mm
